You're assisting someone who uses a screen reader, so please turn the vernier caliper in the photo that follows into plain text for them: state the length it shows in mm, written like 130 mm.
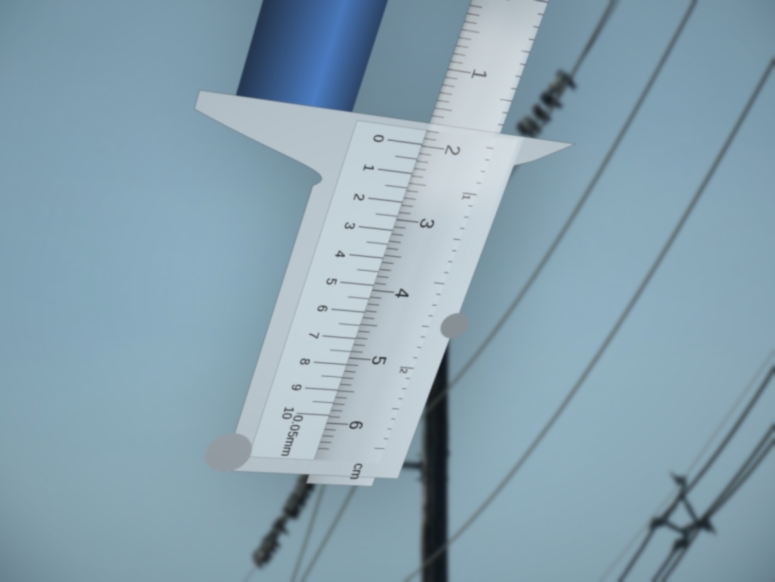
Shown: 19.8 mm
